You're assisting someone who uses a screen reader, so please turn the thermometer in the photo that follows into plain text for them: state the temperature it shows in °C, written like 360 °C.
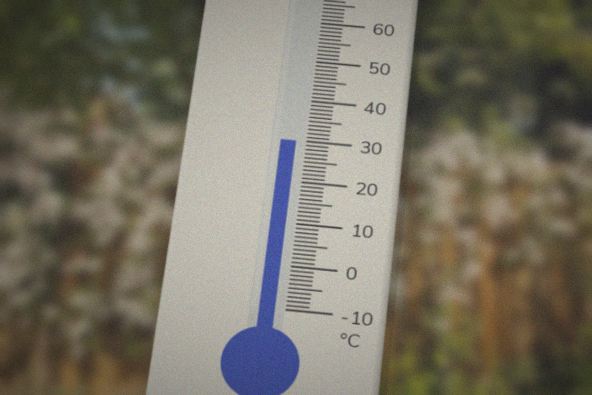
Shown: 30 °C
